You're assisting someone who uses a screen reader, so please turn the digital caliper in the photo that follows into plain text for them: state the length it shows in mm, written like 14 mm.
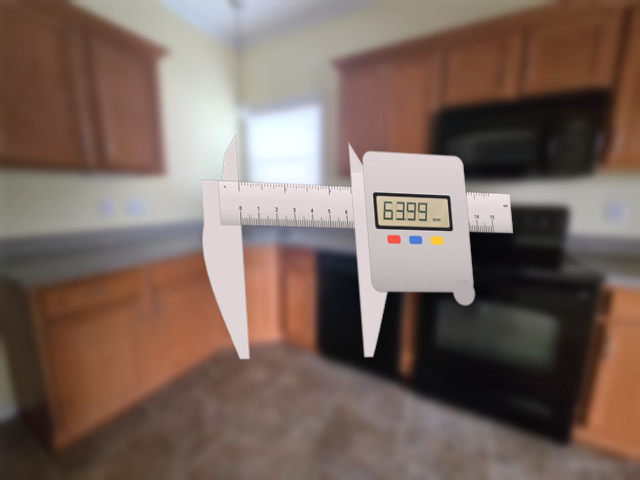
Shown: 63.99 mm
